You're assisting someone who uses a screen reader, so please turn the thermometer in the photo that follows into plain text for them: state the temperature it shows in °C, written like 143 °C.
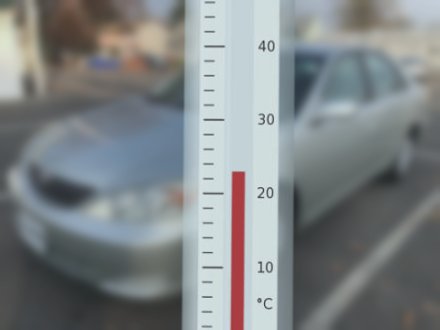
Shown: 23 °C
